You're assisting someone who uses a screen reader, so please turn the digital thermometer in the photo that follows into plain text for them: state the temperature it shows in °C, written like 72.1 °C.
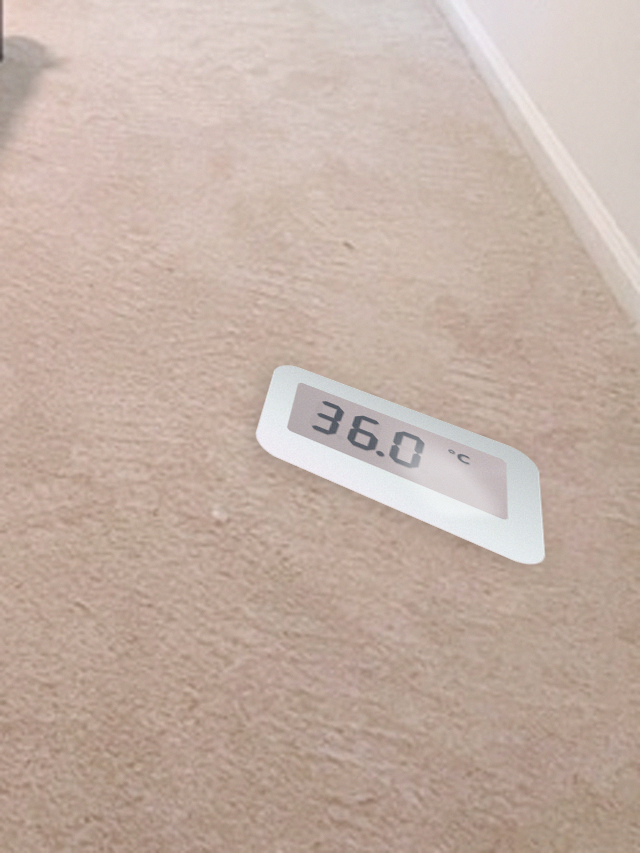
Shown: 36.0 °C
